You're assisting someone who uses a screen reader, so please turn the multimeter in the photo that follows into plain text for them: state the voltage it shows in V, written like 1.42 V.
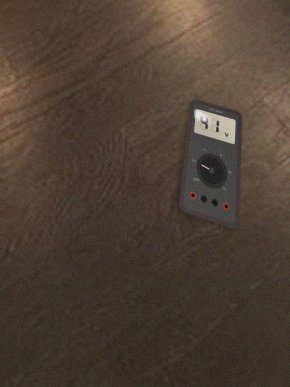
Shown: 41 V
